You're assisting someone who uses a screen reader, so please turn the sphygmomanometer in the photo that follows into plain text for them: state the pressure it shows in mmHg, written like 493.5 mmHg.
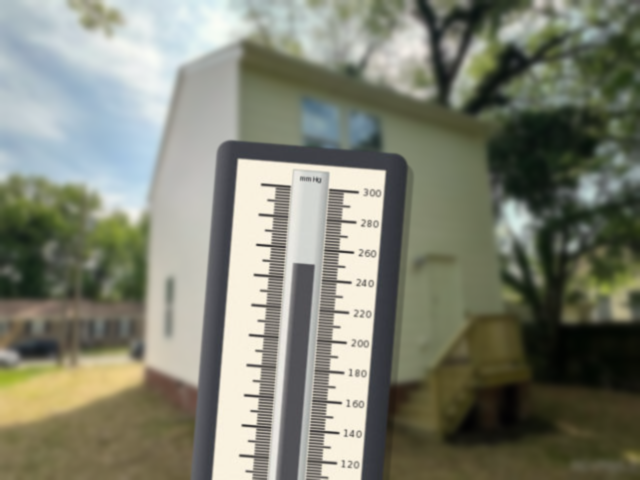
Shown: 250 mmHg
